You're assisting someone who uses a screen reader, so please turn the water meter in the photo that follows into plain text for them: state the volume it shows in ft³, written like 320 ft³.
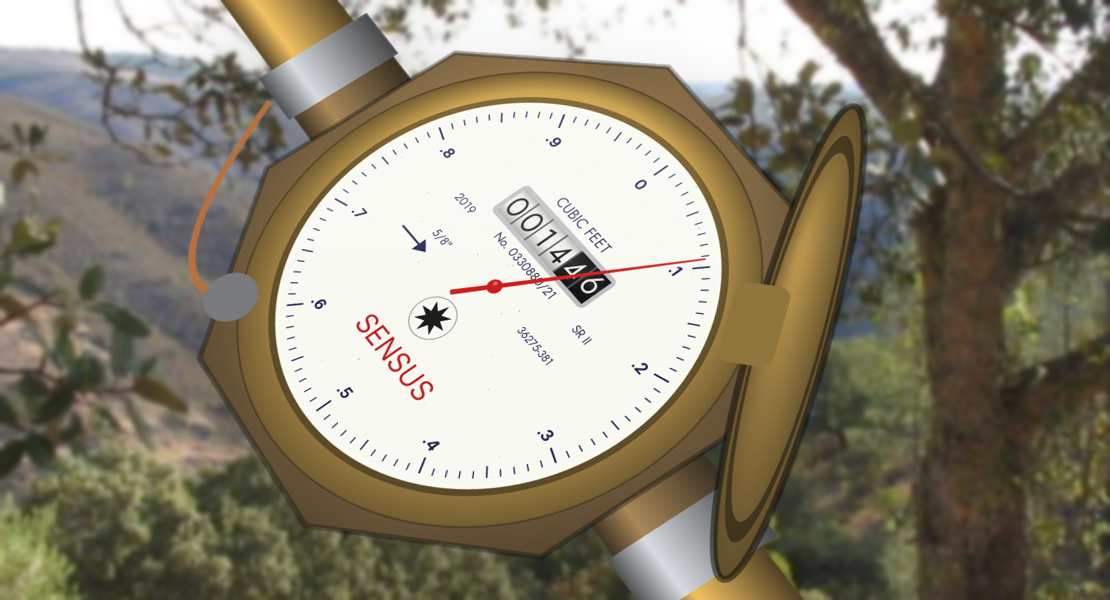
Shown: 1446.09 ft³
